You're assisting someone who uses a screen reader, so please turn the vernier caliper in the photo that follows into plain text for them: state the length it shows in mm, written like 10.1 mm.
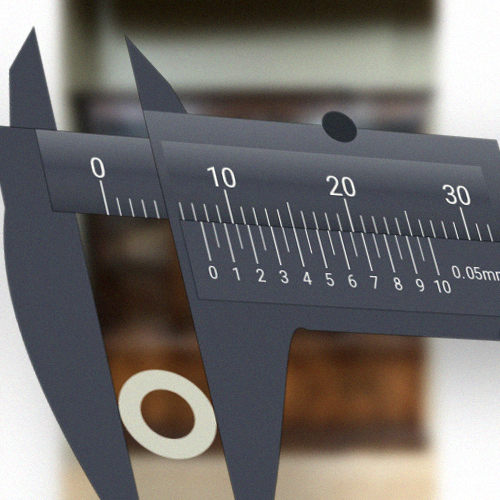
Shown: 7.4 mm
